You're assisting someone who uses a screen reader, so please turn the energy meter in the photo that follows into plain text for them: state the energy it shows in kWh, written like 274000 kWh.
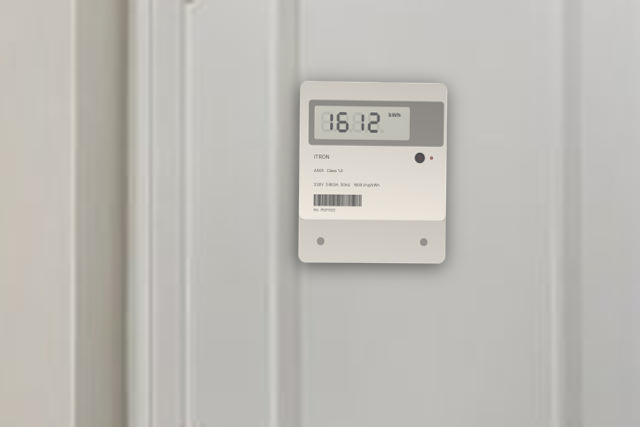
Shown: 1612 kWh
